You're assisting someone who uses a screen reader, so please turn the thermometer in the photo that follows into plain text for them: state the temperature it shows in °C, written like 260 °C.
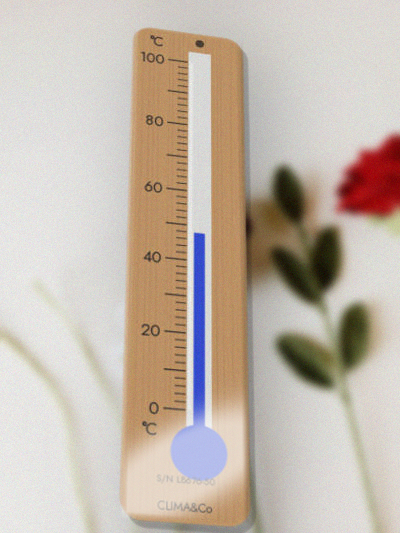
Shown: 48 °C
